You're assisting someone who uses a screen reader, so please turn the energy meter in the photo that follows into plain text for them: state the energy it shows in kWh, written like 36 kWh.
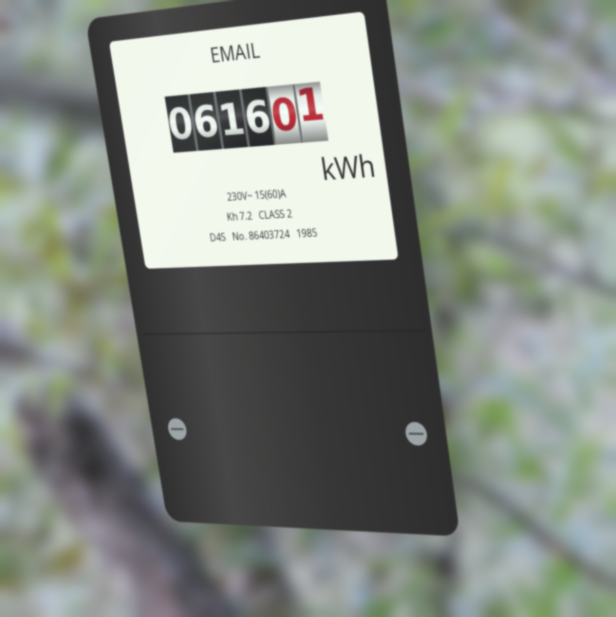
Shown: 616.01 kWh
